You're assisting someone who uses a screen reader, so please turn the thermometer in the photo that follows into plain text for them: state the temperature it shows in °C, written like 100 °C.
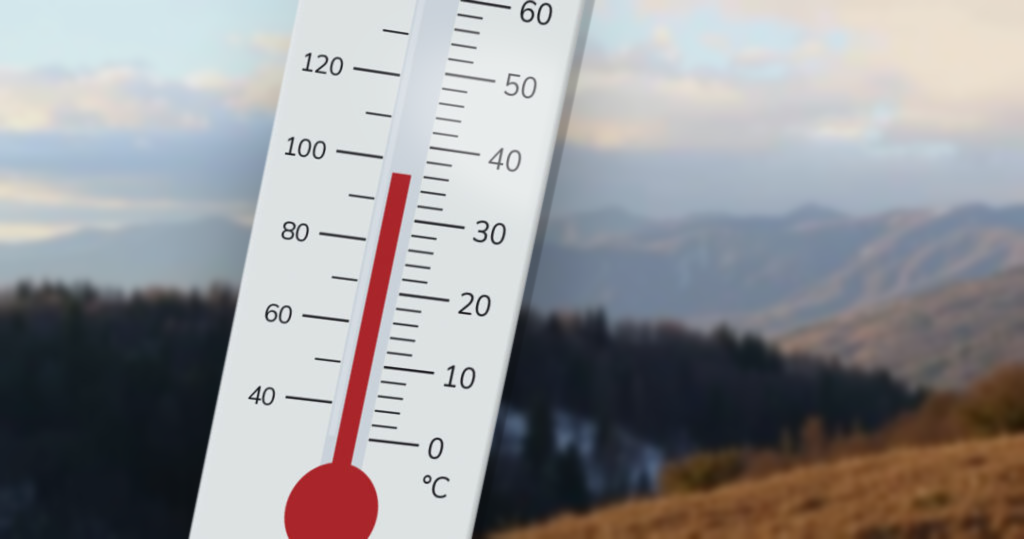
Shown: 36 °C
